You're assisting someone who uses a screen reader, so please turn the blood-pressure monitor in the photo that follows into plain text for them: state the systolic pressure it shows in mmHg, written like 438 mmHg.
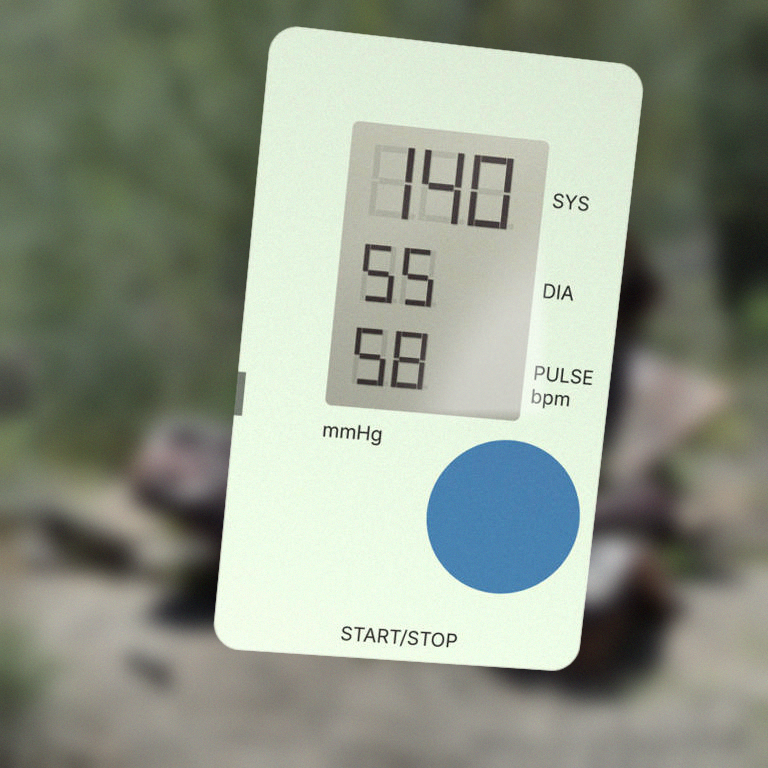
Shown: 140 mmHg
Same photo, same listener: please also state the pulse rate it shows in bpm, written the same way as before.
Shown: 58 bpm
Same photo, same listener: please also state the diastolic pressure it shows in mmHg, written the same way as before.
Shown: 55 mmHg
